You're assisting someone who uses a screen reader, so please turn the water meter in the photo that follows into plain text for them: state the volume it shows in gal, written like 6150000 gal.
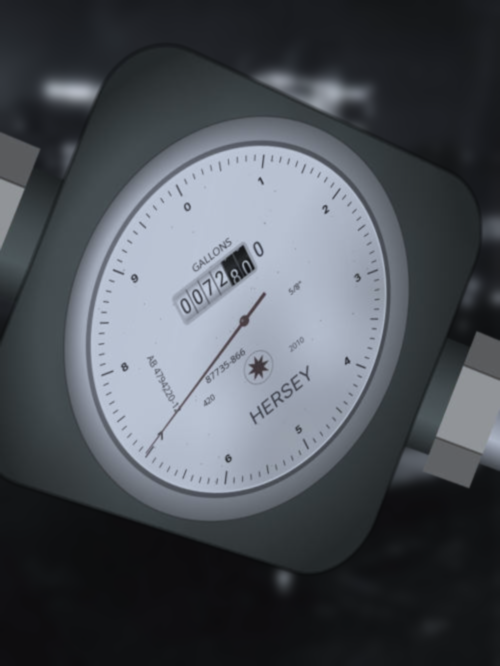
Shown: 72797.0 gal
